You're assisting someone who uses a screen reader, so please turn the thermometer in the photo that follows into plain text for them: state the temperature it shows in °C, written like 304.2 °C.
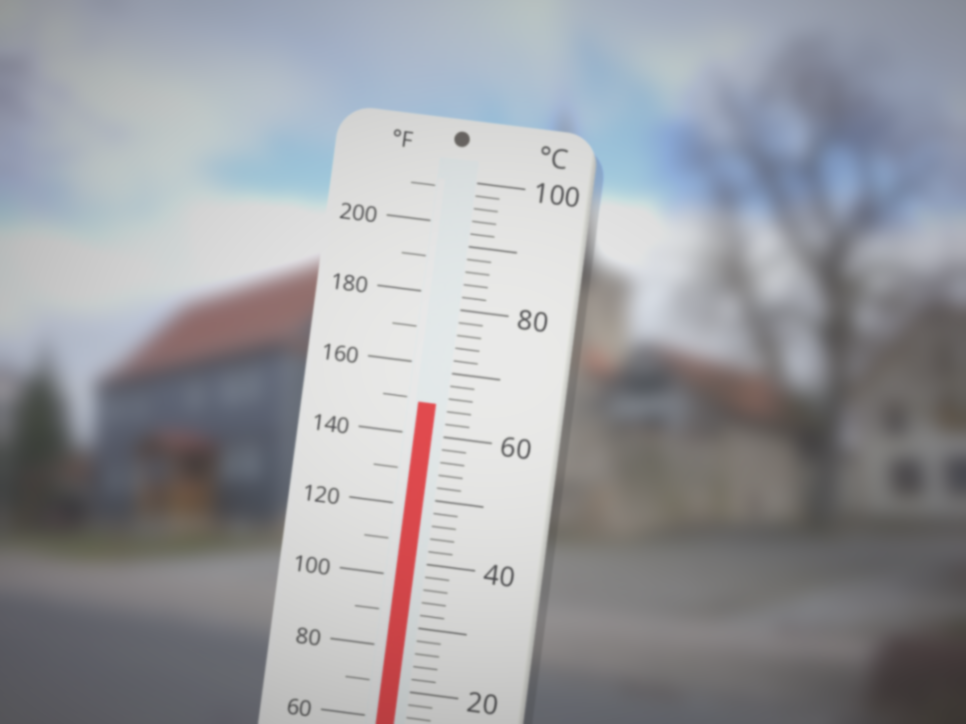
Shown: 65 °C
